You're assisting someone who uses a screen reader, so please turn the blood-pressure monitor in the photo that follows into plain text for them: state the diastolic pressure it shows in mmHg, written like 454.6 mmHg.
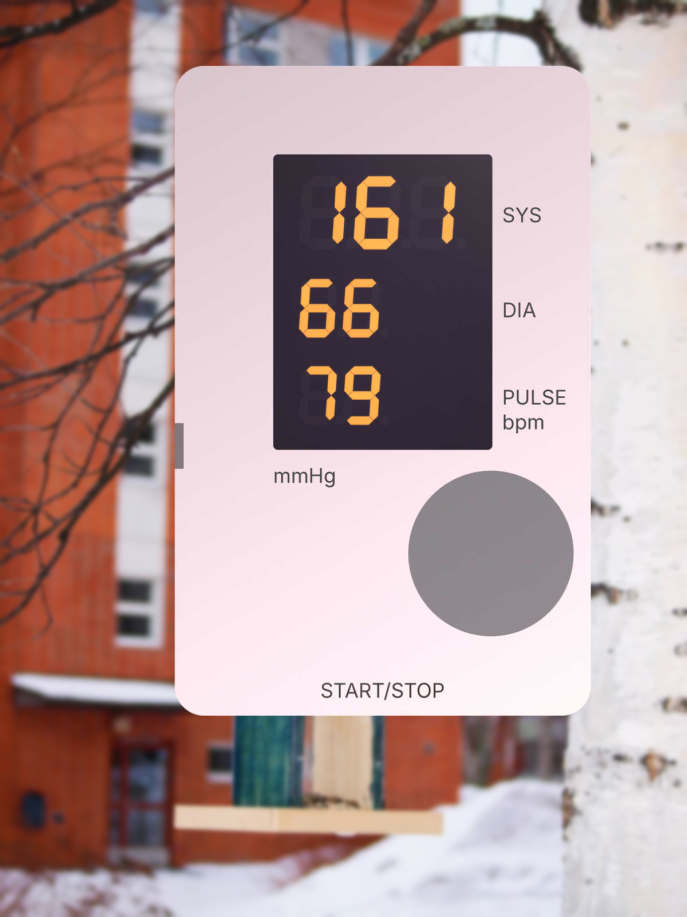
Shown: 66 mmHg
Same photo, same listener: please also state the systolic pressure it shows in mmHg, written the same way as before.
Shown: 161 mmHg
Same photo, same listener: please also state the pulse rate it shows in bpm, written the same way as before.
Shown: 79 bpm
